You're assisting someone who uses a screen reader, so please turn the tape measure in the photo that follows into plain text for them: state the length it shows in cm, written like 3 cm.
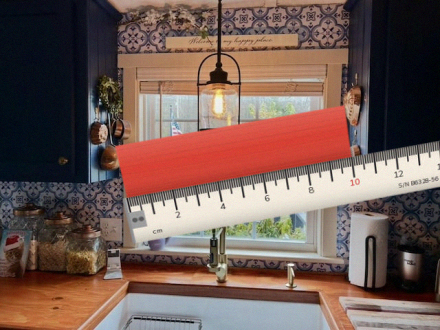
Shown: 10 cm
